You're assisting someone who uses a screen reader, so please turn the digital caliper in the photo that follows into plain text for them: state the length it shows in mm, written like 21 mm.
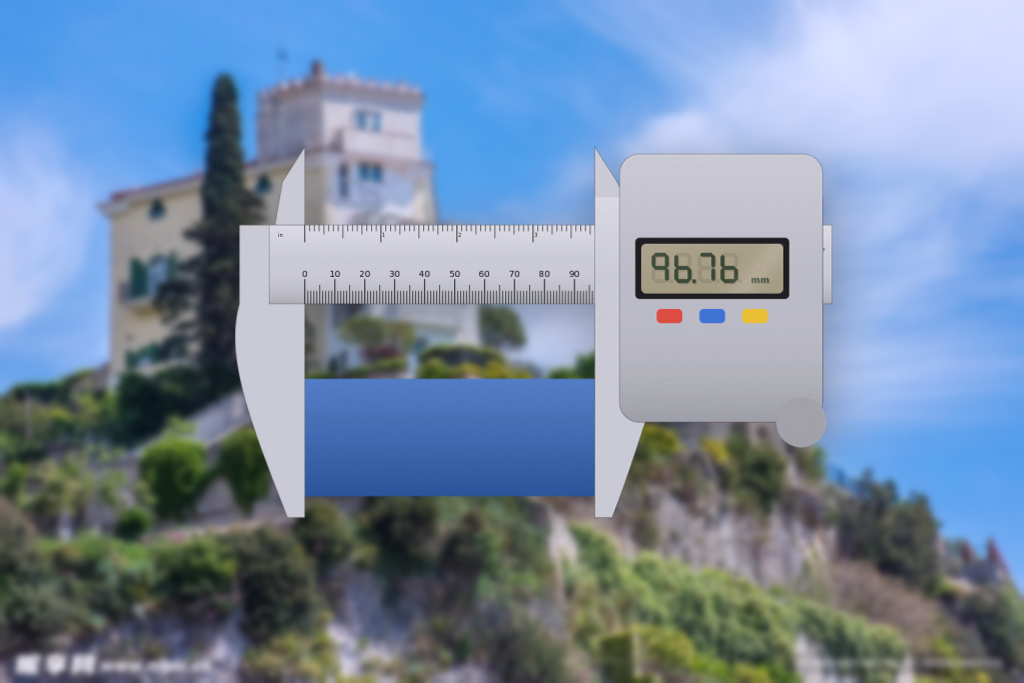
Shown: 96.76 mm
